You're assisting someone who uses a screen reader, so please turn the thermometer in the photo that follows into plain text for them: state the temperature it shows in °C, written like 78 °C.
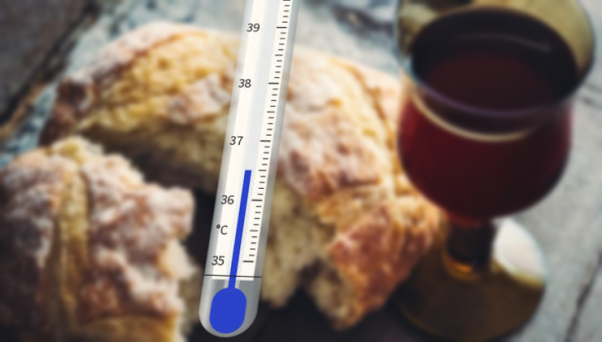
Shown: 36.5 °C
